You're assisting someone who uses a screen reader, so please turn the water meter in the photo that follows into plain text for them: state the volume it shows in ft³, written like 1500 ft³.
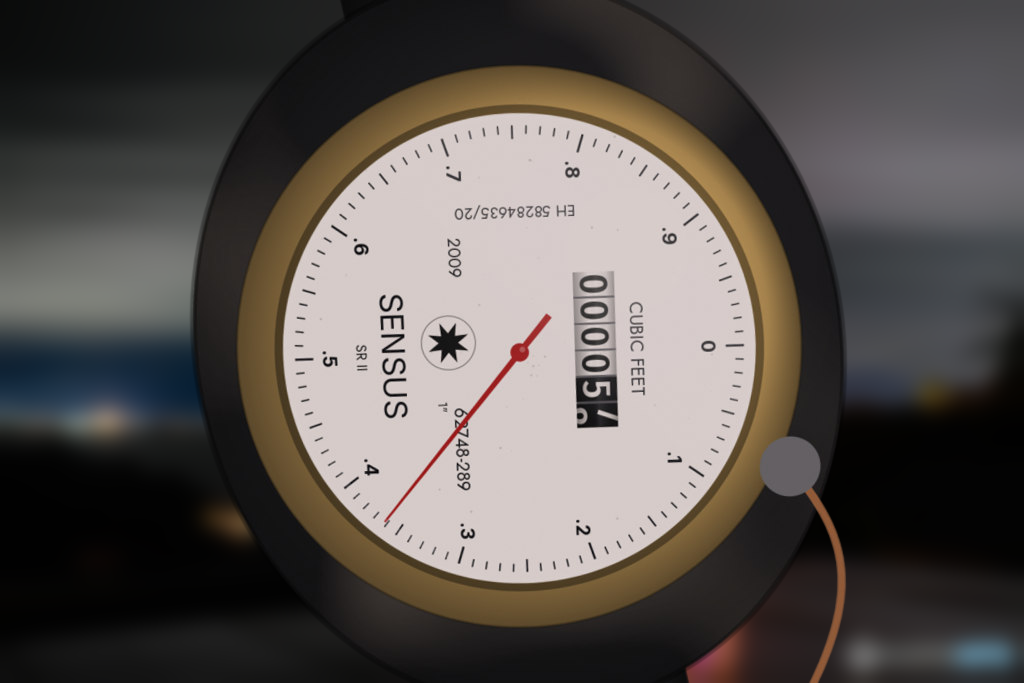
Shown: 57.36 ft³
